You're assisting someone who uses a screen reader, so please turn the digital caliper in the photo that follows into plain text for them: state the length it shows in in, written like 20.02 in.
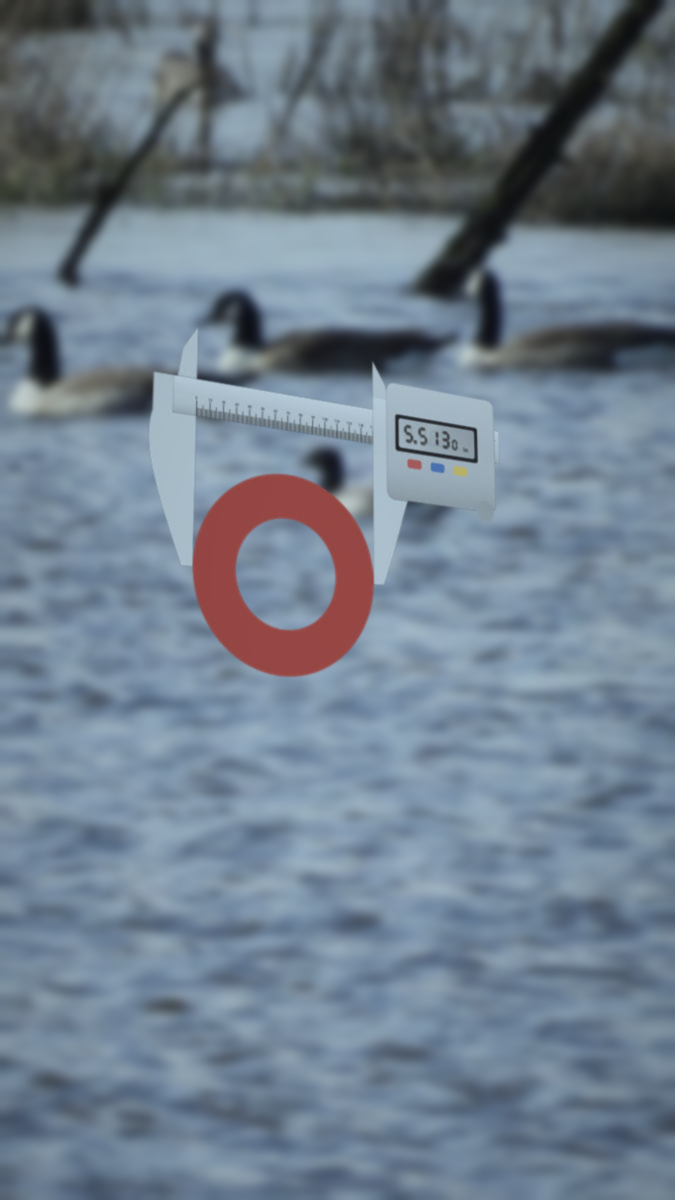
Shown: 5.5130 in
